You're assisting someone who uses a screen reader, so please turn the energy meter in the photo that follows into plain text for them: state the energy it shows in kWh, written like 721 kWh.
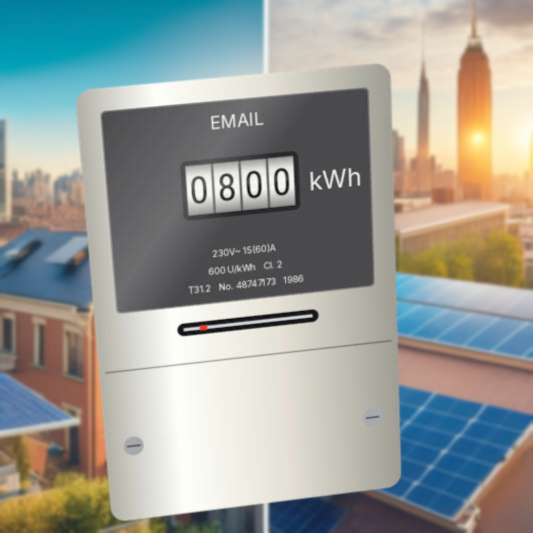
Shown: 800 kWh
